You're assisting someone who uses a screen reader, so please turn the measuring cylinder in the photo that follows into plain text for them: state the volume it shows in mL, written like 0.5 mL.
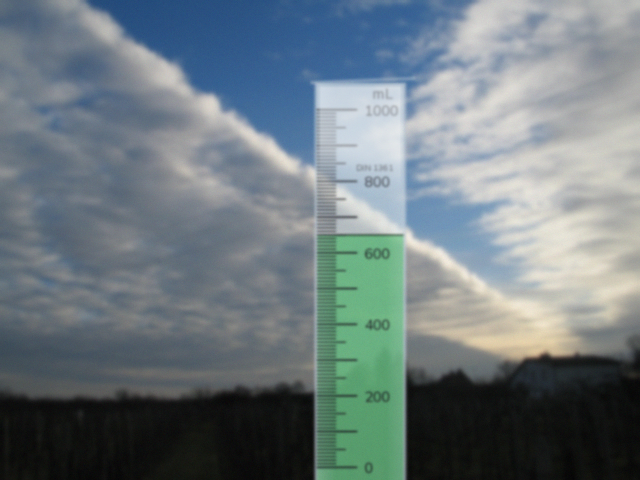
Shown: 650 mL
